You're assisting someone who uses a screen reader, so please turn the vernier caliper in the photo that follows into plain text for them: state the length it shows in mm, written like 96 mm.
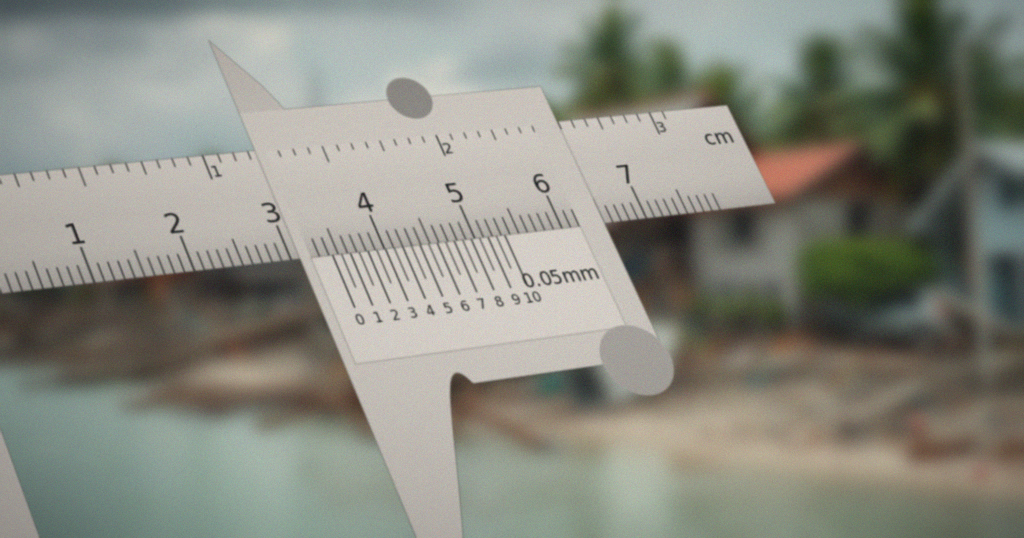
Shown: 34.4 mm
